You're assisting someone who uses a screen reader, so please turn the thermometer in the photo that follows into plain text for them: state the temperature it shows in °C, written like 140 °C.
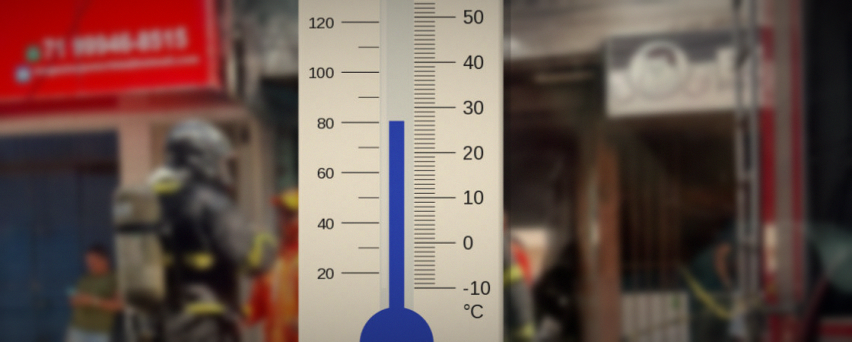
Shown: 27 °C
